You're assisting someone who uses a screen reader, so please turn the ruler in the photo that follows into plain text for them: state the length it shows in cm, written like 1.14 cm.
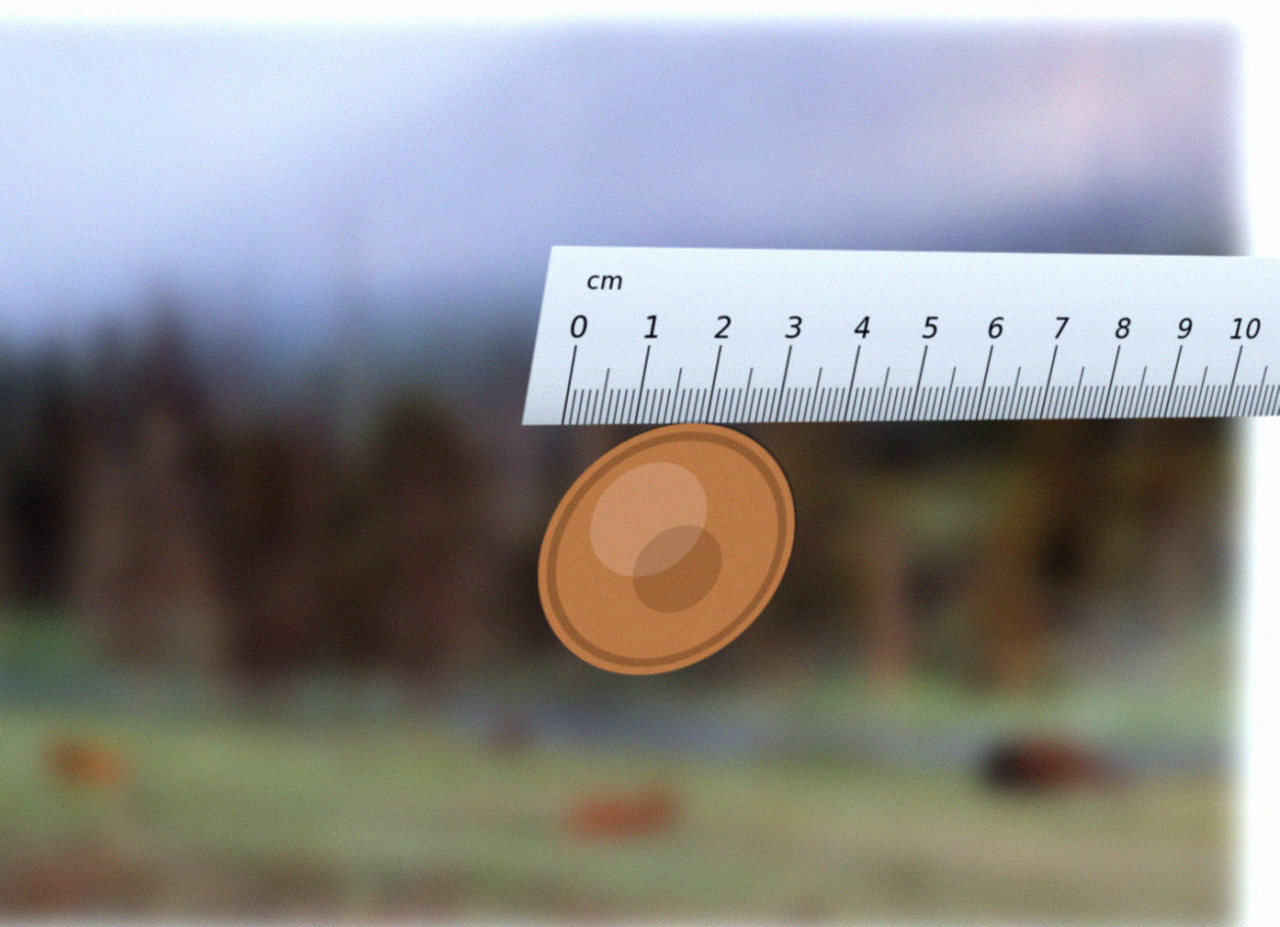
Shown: 3.6 cm
